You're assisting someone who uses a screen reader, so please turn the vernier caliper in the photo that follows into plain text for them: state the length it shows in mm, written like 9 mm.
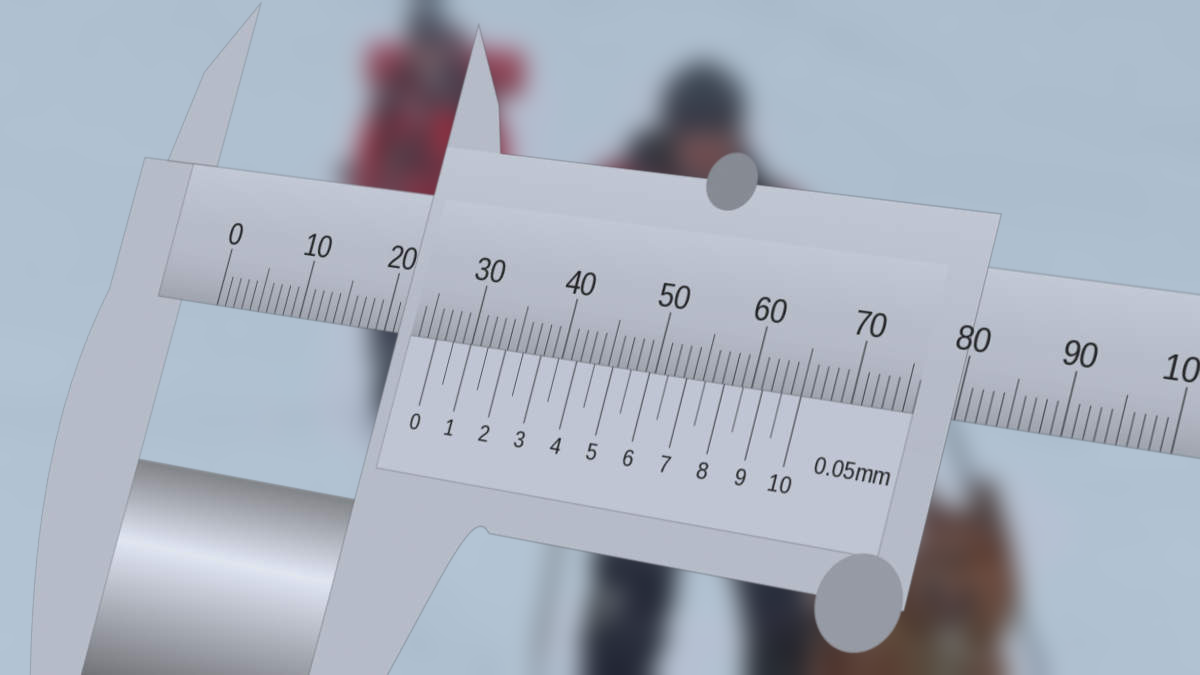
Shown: 26.0 mm
